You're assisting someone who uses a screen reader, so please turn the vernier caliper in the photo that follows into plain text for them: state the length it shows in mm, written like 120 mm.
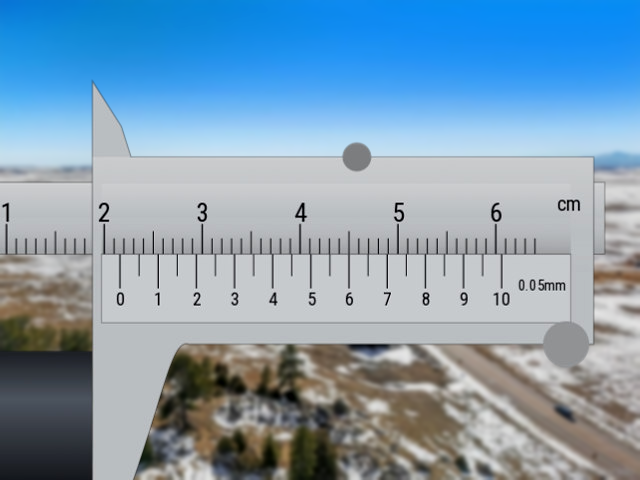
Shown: 21.6 mm
